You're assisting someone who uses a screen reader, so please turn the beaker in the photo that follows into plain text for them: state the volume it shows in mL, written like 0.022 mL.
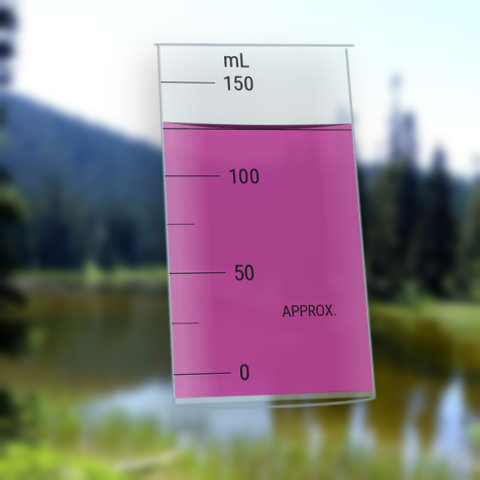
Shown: 125 mL
